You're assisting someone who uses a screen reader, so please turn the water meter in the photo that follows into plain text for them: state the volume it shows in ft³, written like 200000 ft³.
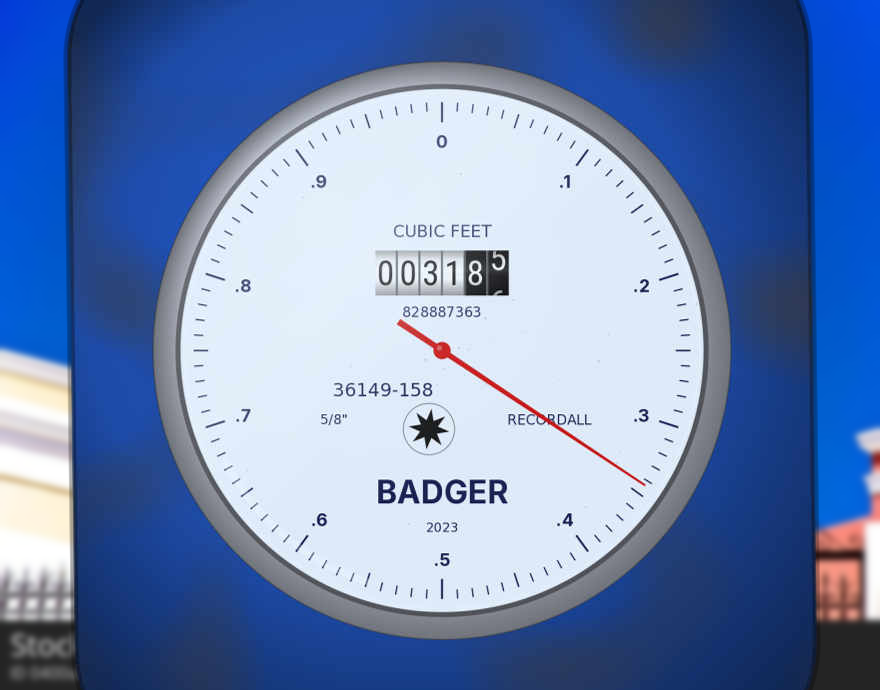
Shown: 3185.34 ft³
